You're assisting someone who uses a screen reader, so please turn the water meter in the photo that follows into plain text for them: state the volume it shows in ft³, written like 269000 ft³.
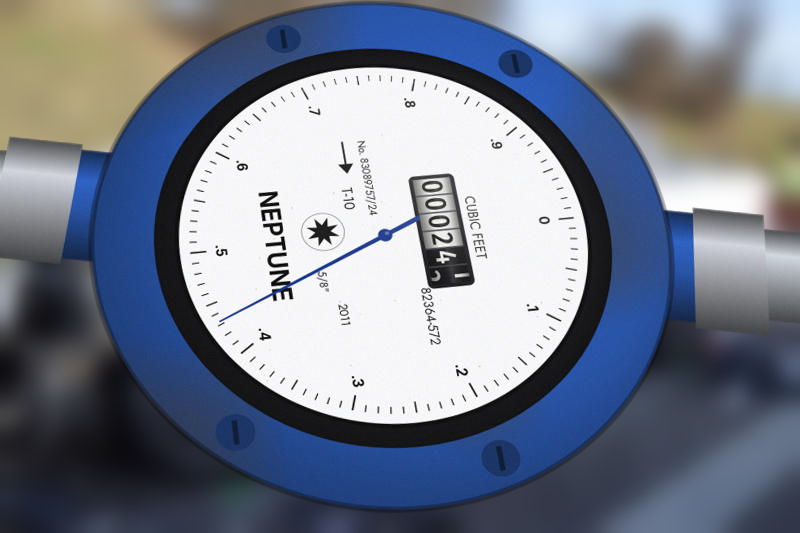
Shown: 241.43 ft³
